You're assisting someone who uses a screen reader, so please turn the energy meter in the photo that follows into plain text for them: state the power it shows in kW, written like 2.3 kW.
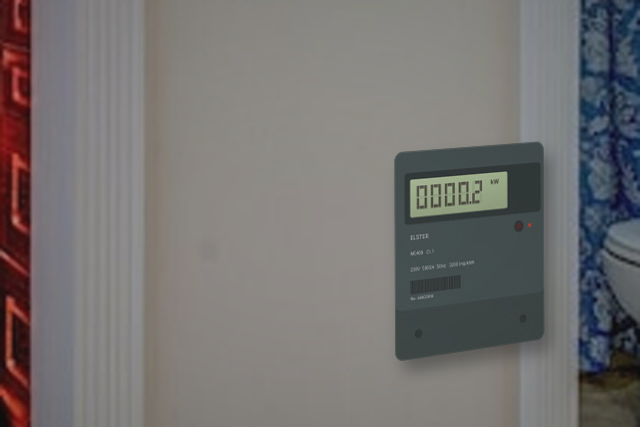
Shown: 0.2 kW
